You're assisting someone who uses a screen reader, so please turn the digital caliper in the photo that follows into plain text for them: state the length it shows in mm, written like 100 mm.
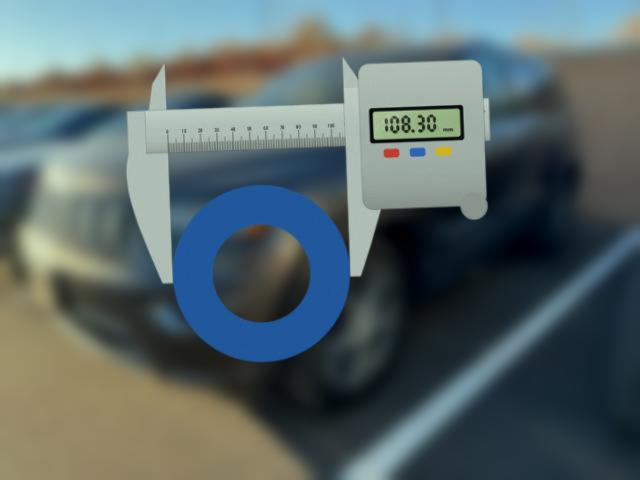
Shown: 108.30 mm
